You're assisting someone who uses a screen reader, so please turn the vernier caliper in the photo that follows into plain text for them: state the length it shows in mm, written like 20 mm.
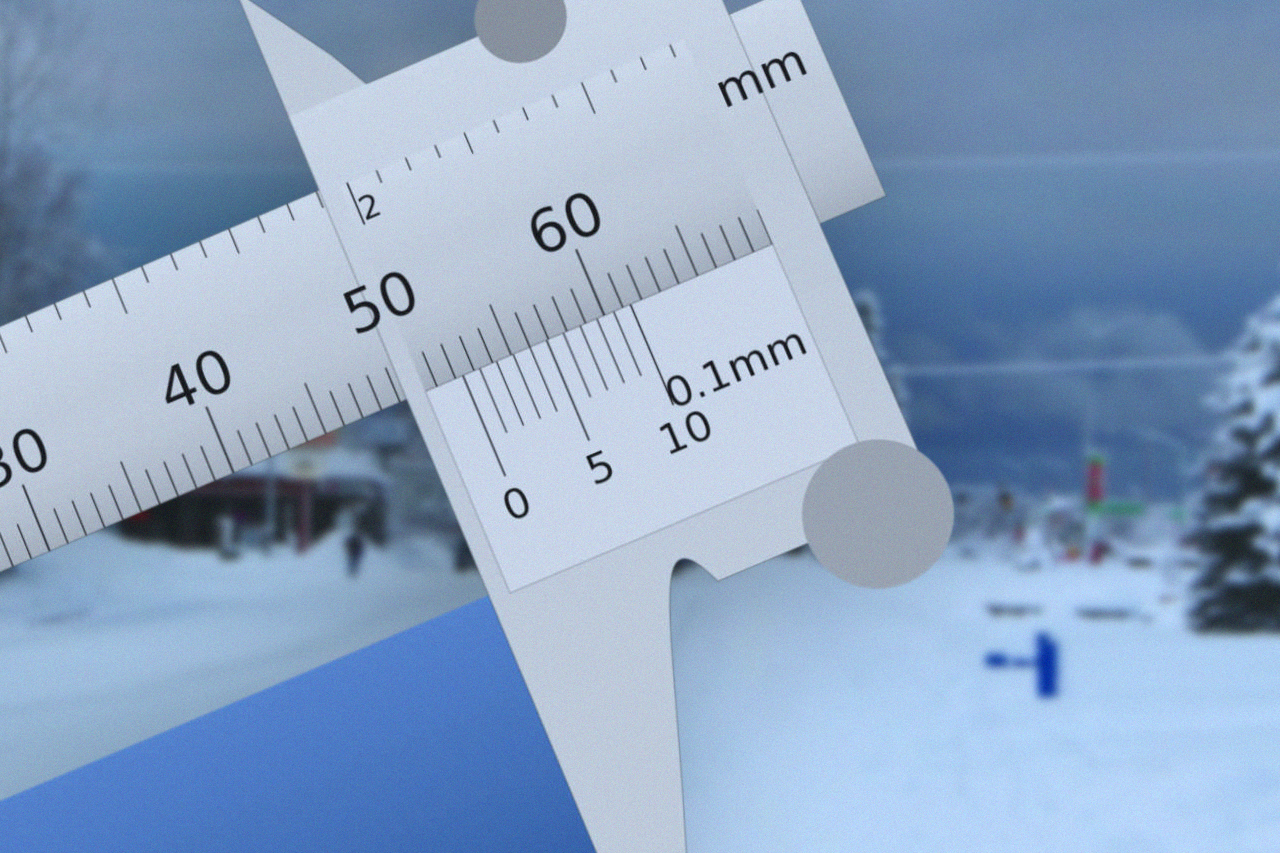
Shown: 52.4 mm
